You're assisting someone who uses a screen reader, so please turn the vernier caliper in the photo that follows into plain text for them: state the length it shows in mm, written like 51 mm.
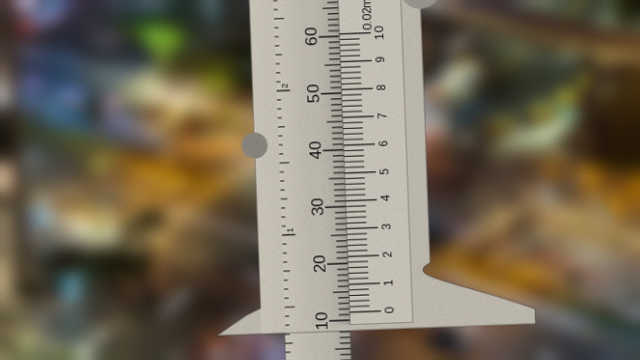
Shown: 11.4 mm
